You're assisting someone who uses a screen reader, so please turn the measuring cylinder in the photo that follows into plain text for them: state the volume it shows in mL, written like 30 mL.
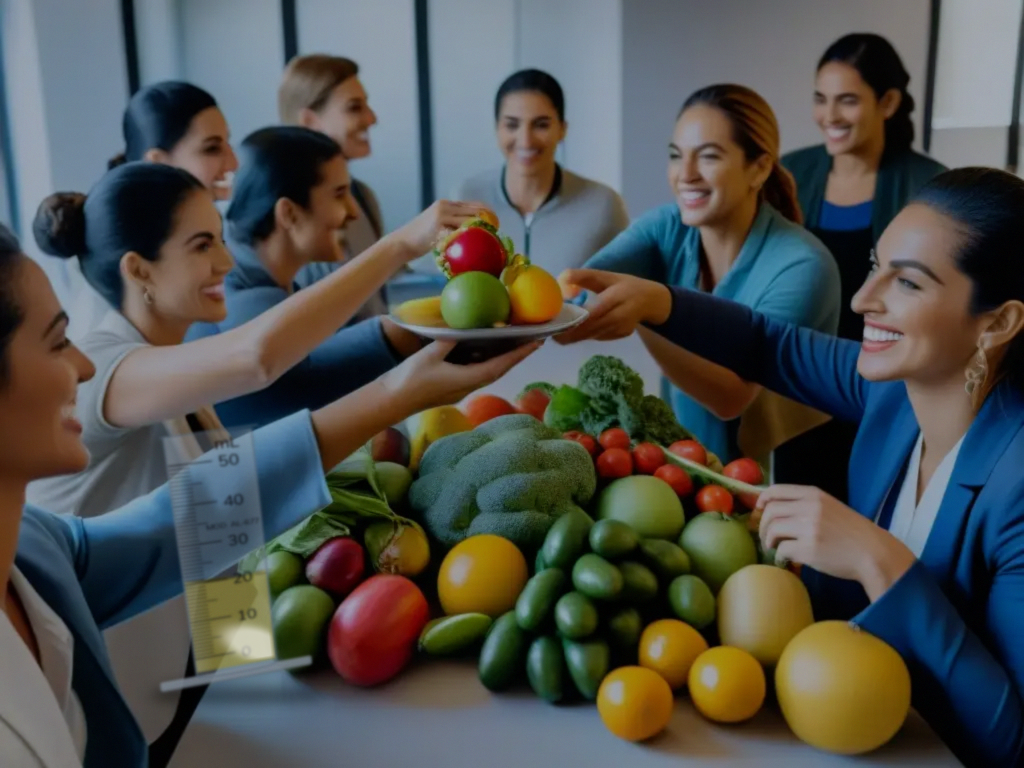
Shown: 20 mL
